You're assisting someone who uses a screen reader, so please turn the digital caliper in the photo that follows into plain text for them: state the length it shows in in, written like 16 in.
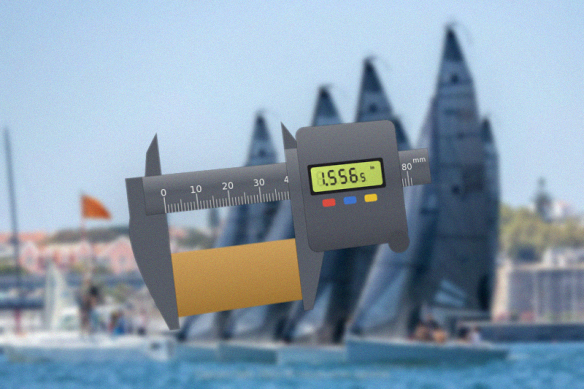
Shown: 1.5565 in
